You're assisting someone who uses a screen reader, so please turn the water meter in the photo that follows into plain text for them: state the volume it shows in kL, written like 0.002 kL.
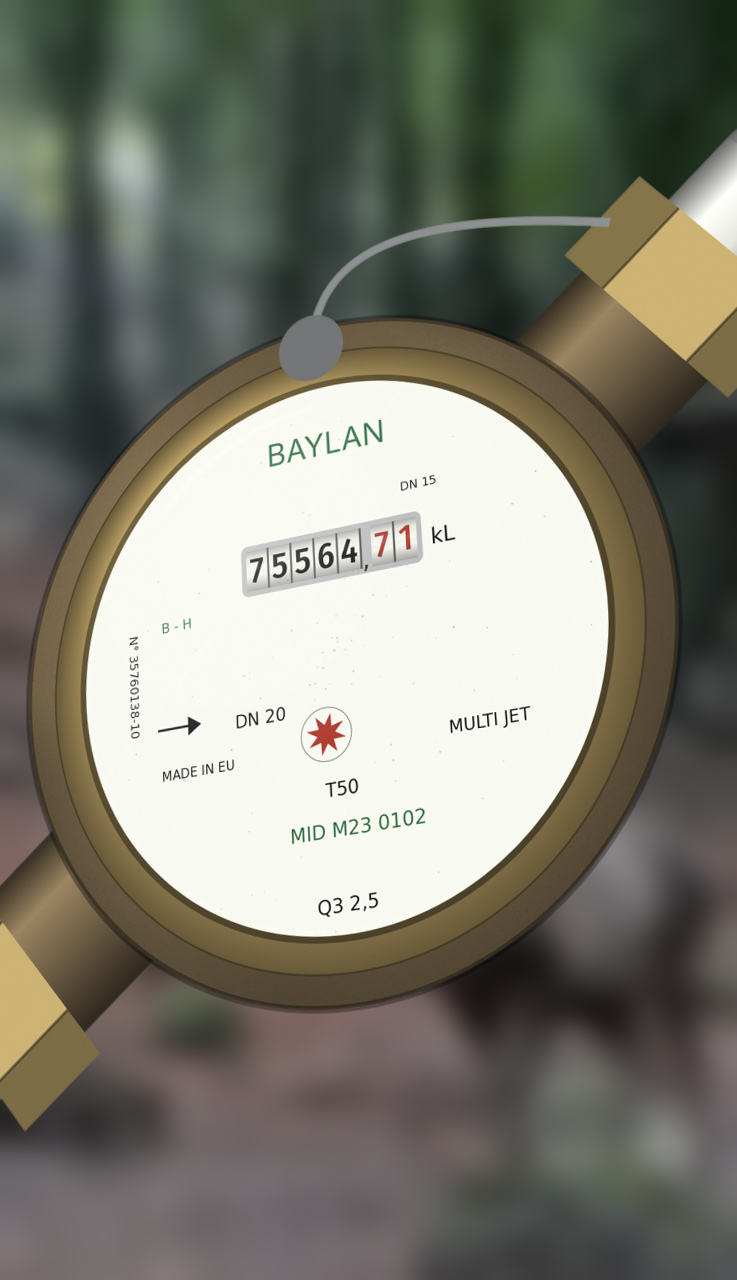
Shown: 75564.71 kL
